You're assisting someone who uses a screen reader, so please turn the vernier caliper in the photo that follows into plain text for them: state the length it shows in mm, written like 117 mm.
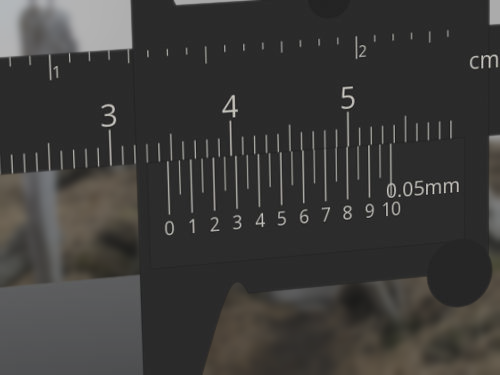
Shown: 34.7 mm
